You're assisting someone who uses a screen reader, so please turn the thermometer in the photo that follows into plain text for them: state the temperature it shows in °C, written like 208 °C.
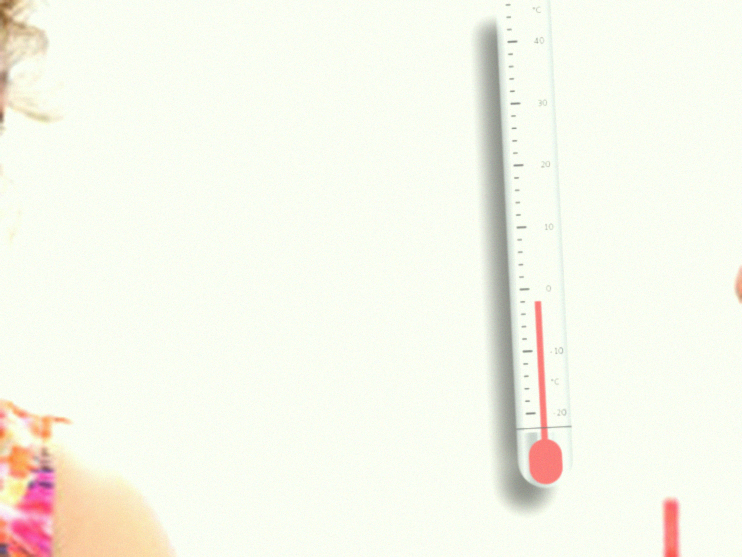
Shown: -2 °C
